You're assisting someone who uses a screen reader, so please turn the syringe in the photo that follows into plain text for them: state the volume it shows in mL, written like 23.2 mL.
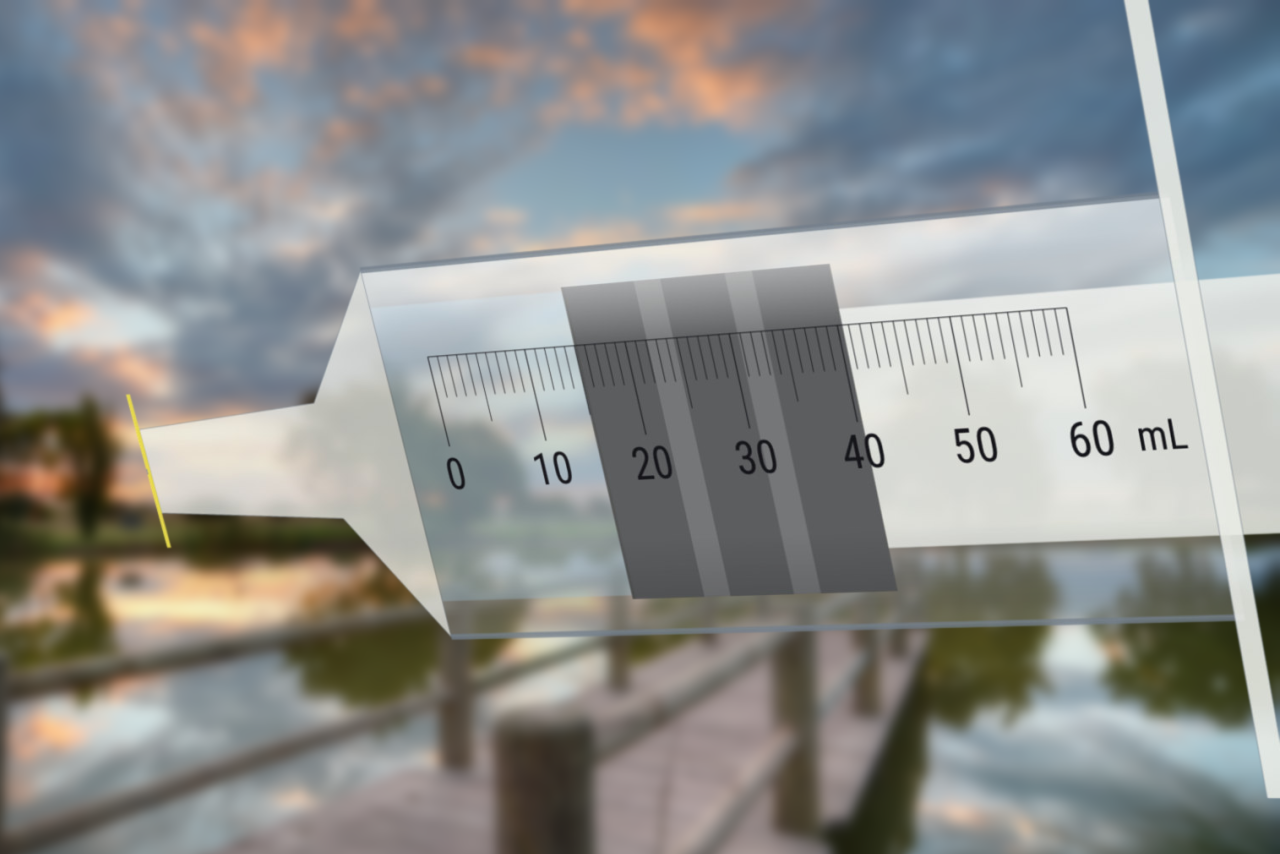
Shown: 15 mL
